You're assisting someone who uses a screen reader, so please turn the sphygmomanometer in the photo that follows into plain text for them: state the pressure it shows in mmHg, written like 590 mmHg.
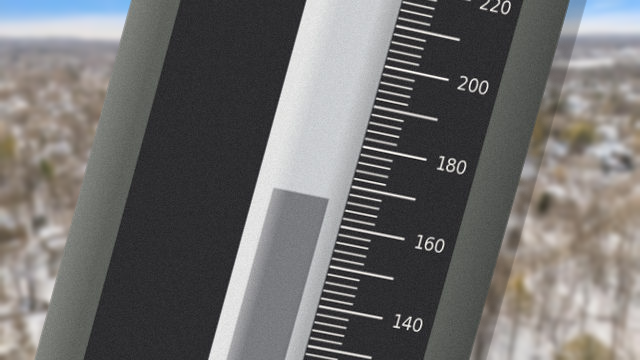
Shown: 166 mmHg
